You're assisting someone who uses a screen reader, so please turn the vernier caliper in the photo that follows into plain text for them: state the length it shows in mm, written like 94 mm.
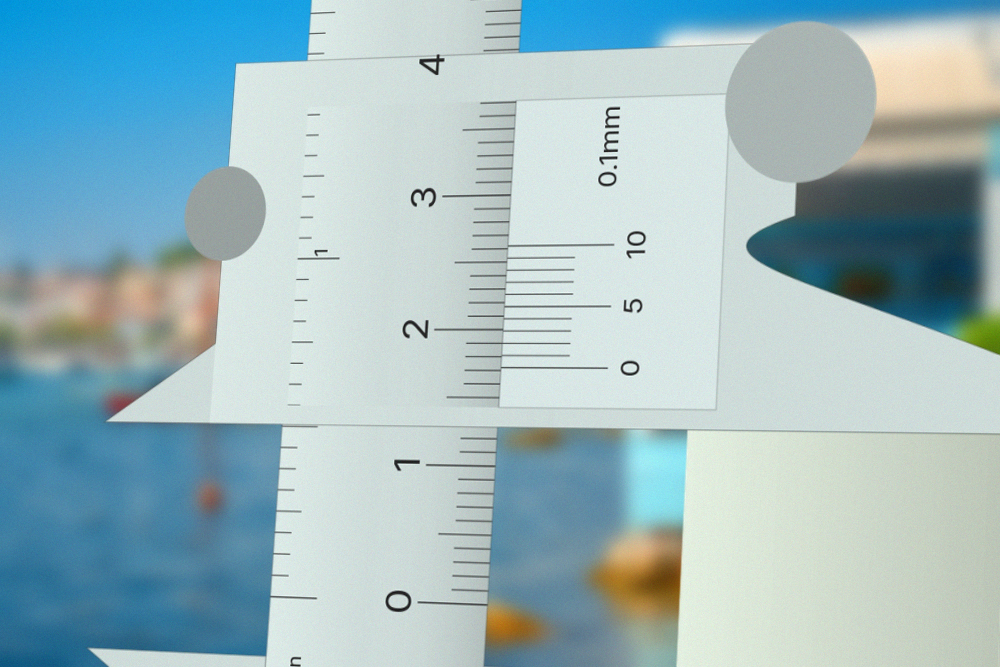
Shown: 17.2 mm
